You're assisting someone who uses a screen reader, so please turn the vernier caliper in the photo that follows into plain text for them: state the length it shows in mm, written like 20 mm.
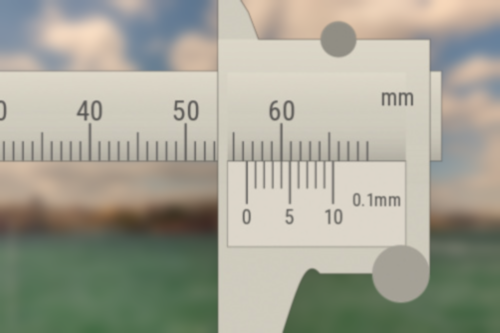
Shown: 56.4 mm
